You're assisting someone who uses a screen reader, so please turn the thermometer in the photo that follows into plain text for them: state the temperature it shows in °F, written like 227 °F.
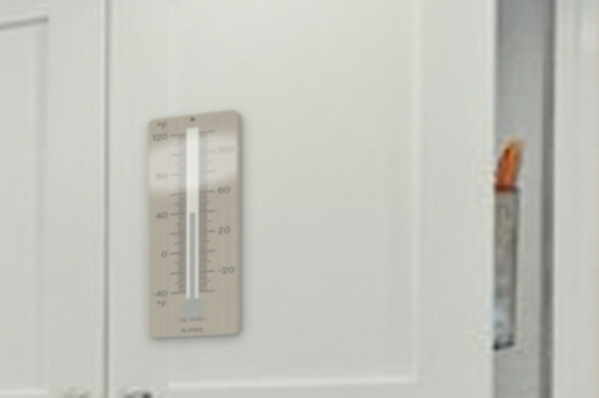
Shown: 40 °F
